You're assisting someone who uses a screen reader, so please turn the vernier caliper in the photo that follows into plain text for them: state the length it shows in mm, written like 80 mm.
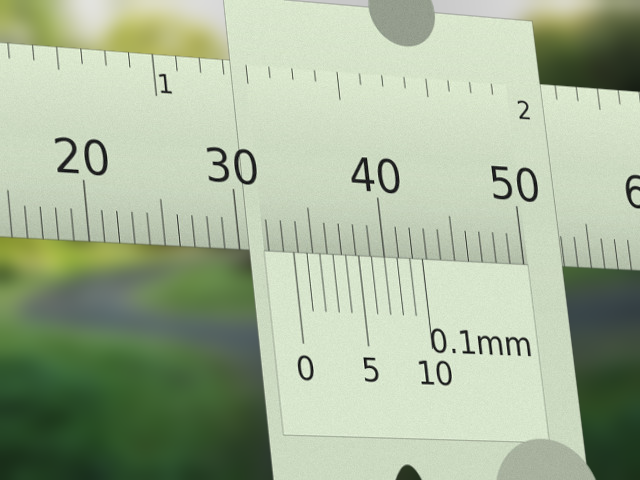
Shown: 33.7 mm
